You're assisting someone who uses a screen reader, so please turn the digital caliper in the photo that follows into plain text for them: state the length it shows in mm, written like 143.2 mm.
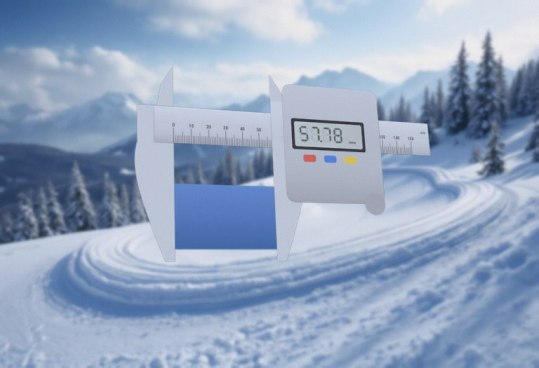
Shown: 57.78 mm
